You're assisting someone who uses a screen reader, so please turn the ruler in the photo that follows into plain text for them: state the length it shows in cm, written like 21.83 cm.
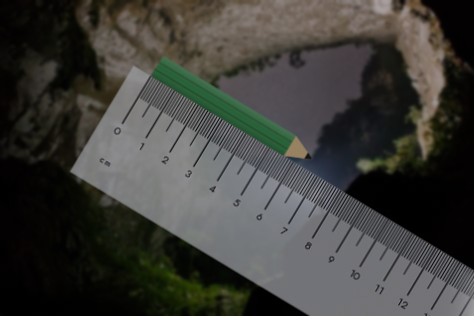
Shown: 6.5 cm
